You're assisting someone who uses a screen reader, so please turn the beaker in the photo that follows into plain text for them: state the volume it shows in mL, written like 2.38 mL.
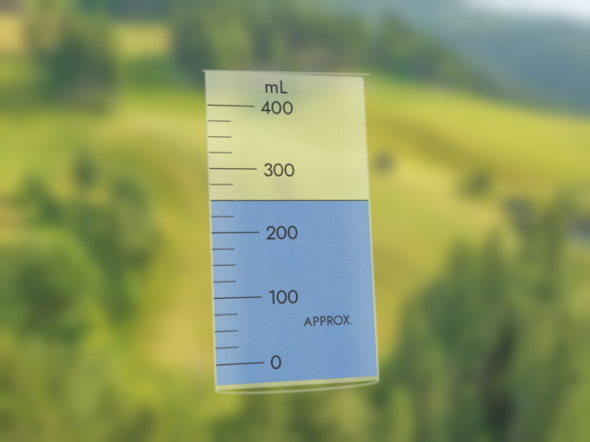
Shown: 250 mL
